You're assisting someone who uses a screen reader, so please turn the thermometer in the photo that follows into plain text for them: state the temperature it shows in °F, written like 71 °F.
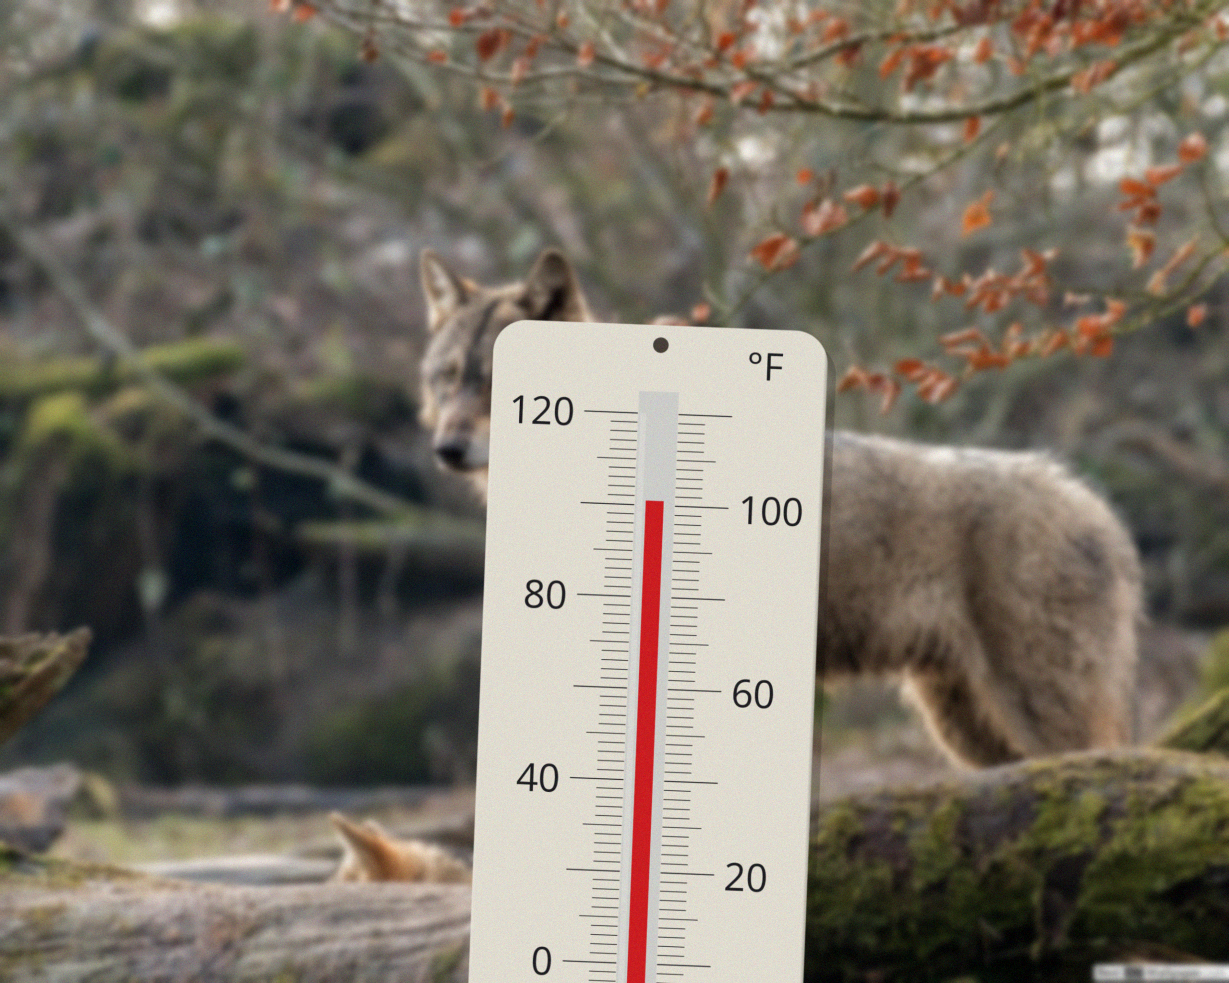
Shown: 101 °F
